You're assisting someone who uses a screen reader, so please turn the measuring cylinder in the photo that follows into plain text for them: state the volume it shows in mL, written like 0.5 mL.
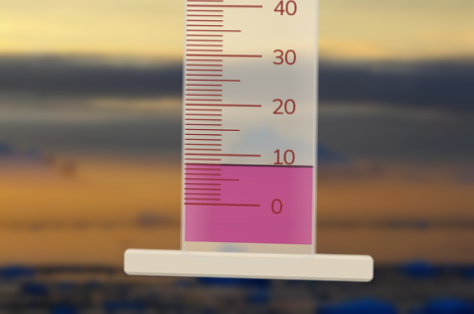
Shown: 8 mL
